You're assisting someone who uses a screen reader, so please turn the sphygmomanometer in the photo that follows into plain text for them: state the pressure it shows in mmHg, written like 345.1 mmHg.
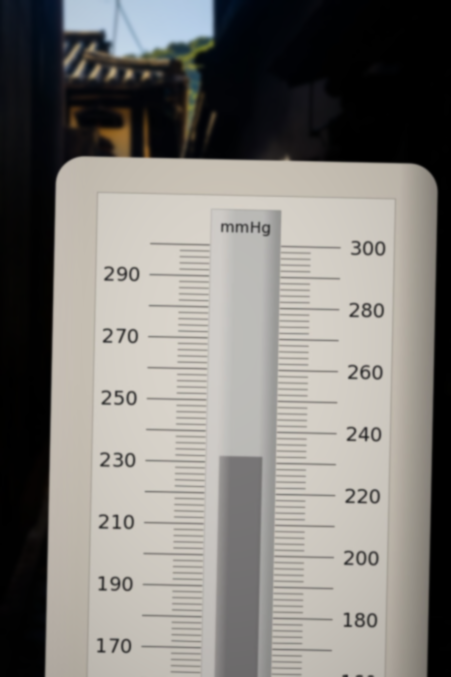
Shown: 232 mmHg
